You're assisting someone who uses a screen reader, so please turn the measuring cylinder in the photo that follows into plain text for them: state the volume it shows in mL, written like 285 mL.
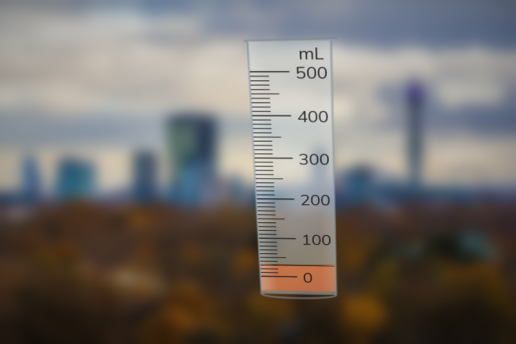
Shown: 30 mL
